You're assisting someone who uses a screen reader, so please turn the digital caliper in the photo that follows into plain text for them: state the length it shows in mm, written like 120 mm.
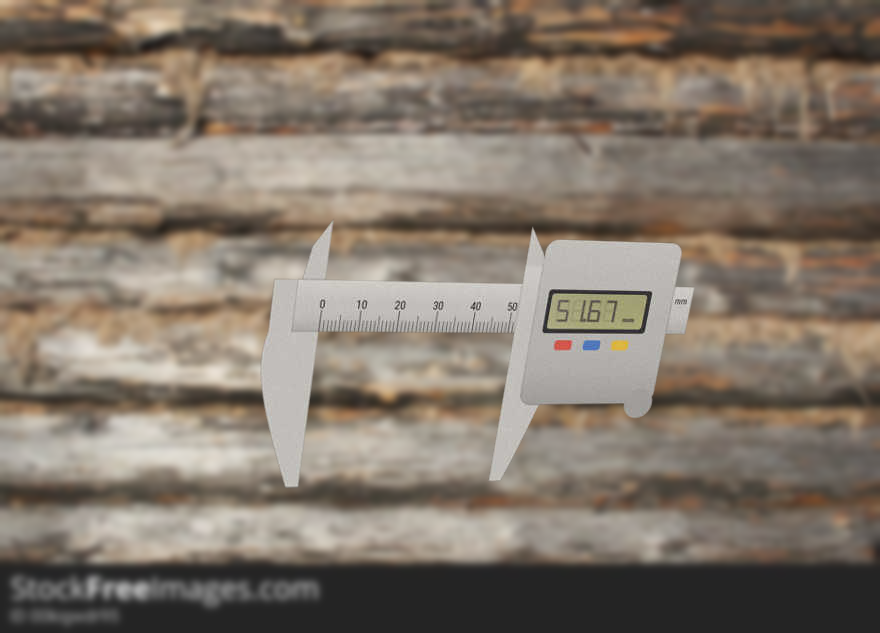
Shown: 51.67 mm
